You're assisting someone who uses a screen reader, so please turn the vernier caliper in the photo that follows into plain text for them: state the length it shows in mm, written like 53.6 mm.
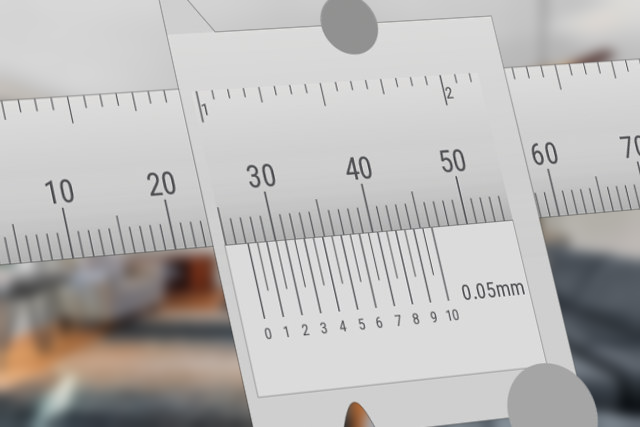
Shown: 27.2 mm
